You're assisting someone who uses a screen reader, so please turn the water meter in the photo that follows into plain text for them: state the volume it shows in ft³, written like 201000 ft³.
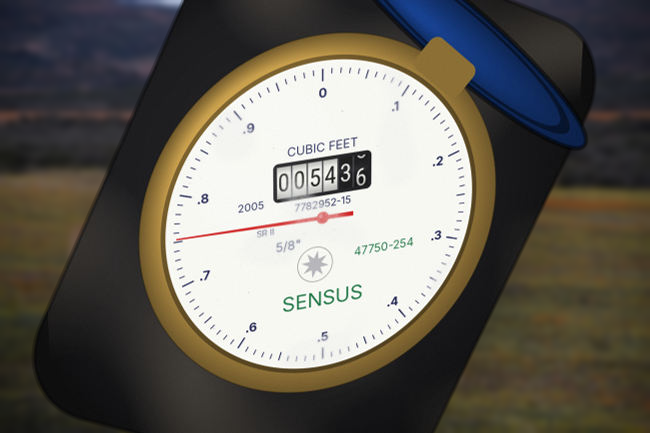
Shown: 5435.75 ft³
